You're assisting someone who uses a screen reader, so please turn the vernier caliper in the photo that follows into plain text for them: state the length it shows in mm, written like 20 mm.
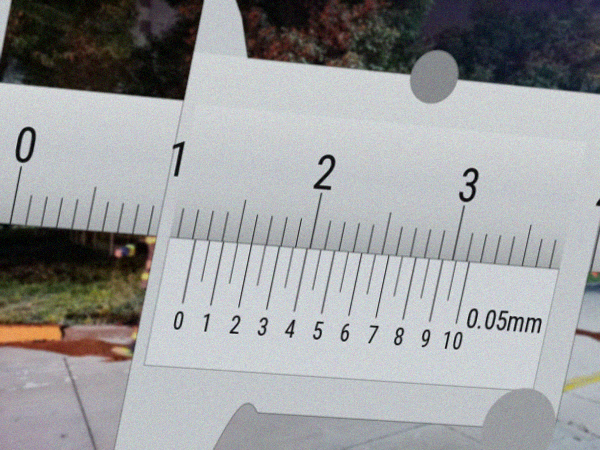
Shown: 12.2 mm
